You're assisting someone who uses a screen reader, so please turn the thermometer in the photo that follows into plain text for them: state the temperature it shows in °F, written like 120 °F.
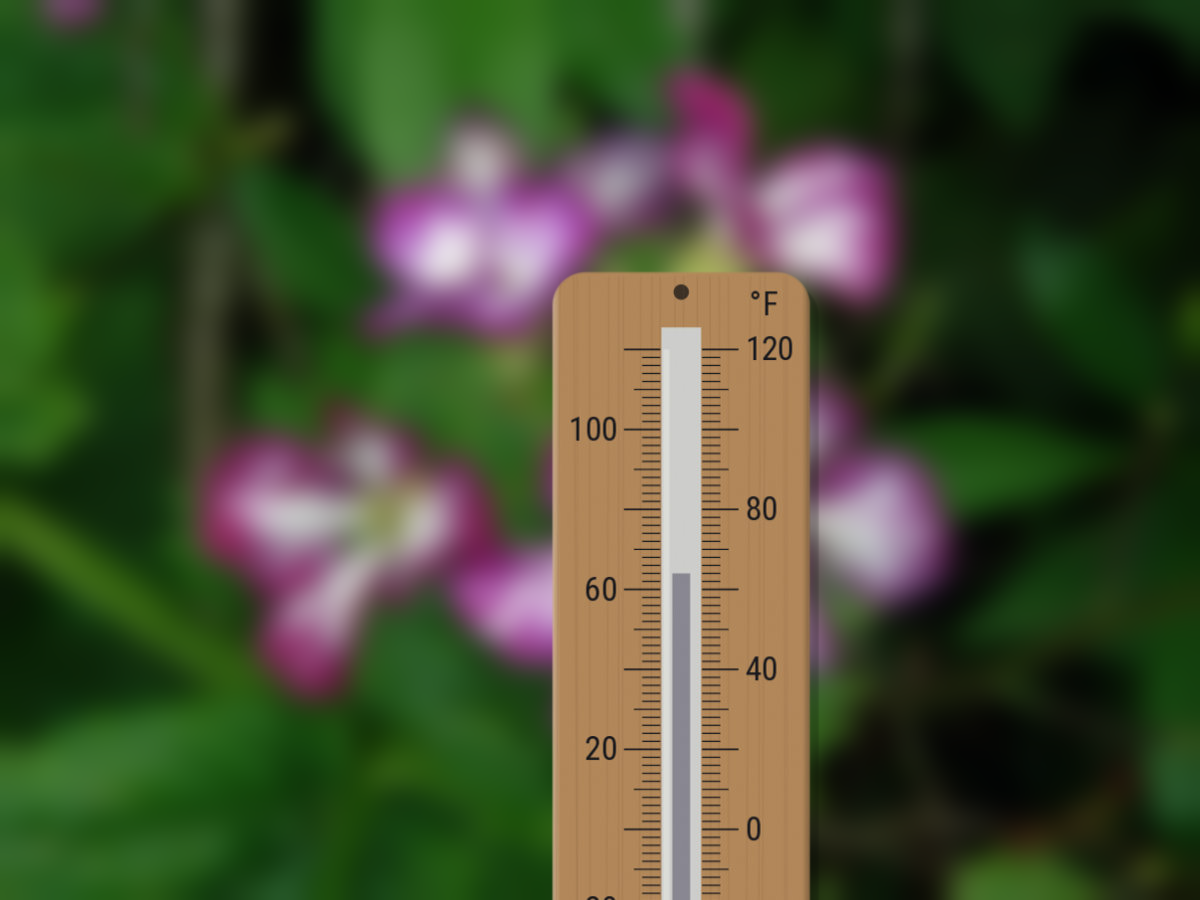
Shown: 64 °F
